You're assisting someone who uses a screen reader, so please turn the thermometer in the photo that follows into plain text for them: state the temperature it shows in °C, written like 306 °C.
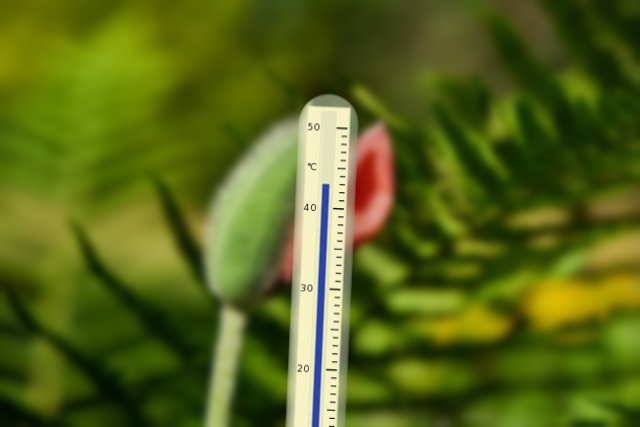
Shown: 43 °C
